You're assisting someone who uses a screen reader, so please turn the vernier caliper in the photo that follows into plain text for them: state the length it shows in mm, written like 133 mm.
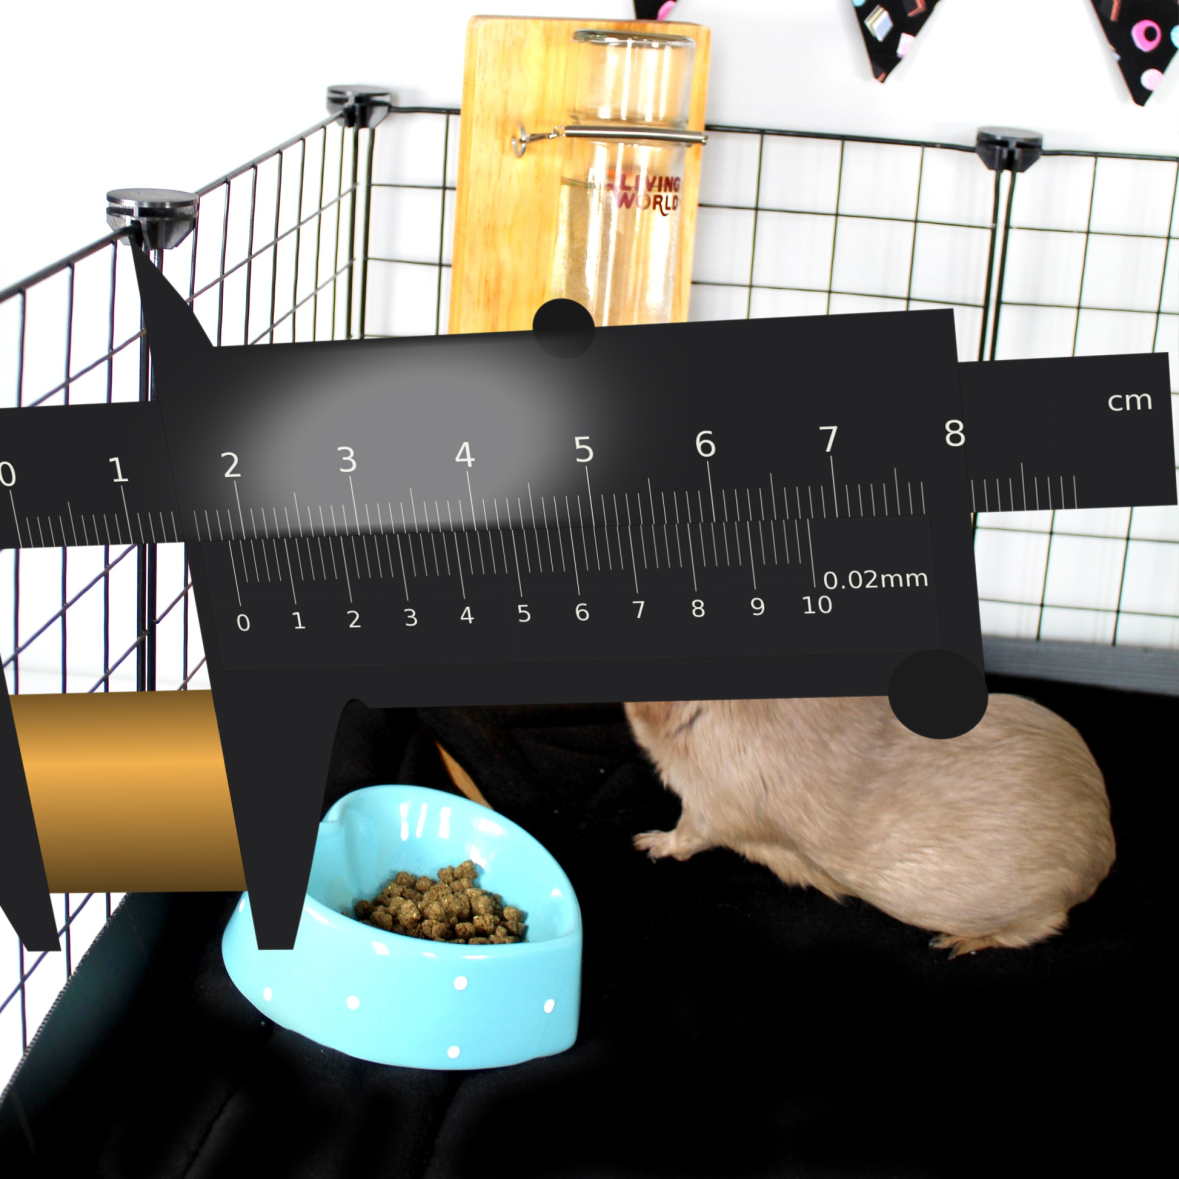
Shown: 18.6 mm
